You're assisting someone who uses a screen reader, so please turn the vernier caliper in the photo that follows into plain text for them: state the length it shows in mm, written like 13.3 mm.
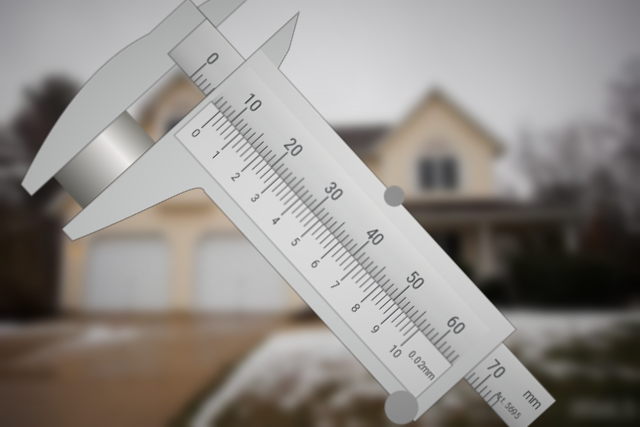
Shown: 7.4 mm
